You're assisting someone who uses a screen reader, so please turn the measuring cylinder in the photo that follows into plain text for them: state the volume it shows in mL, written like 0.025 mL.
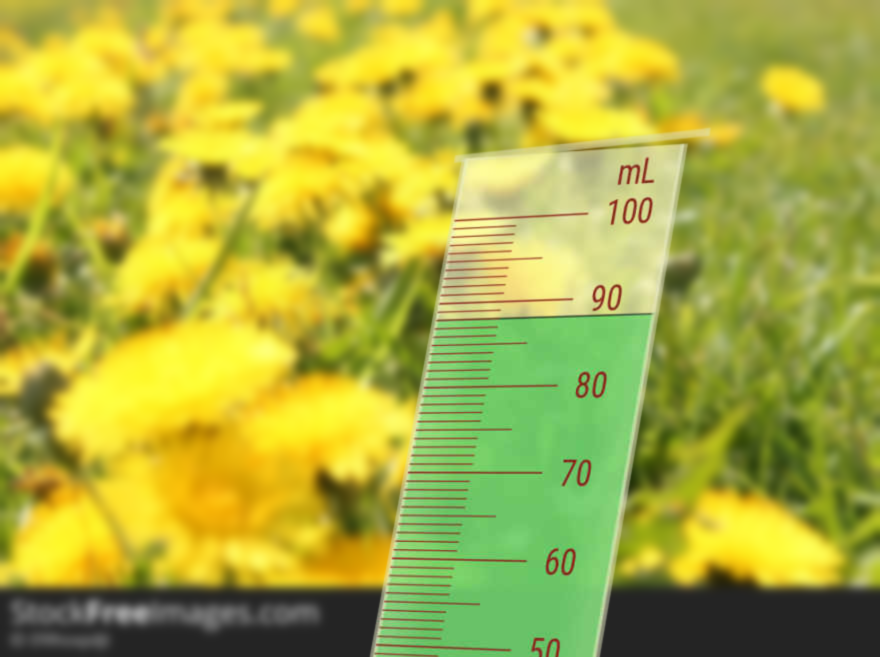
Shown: 88 mL
